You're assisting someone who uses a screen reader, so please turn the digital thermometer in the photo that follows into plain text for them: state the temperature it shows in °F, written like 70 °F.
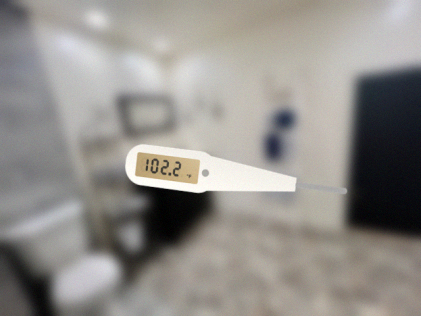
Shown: 102.2 °F
